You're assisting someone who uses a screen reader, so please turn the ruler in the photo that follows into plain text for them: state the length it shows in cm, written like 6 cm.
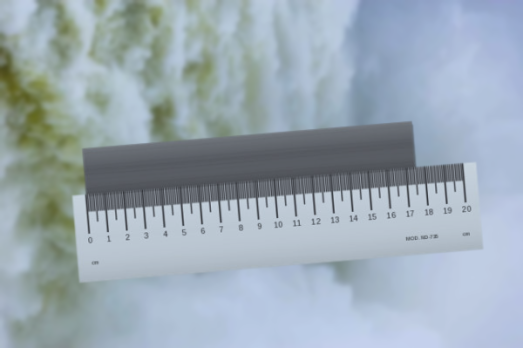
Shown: 17.5 cm
